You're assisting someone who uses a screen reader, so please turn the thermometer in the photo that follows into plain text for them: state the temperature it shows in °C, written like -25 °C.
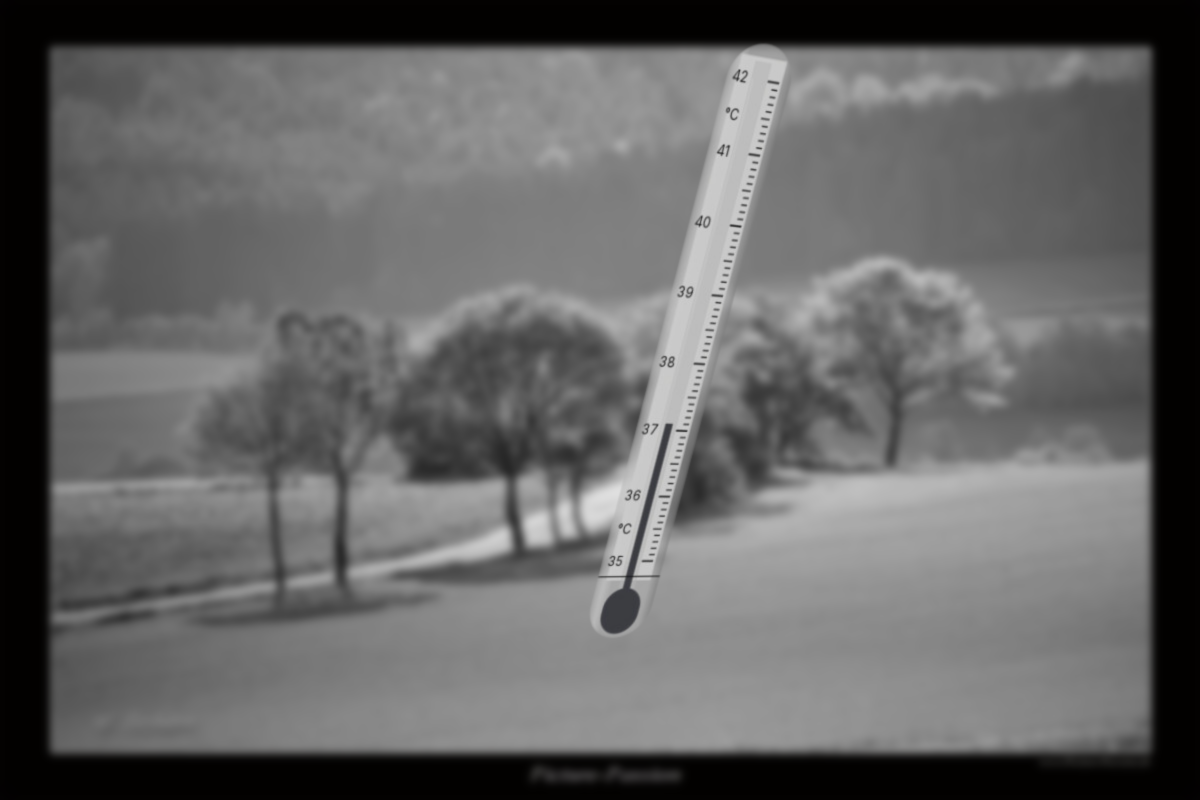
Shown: 37.1 °C
